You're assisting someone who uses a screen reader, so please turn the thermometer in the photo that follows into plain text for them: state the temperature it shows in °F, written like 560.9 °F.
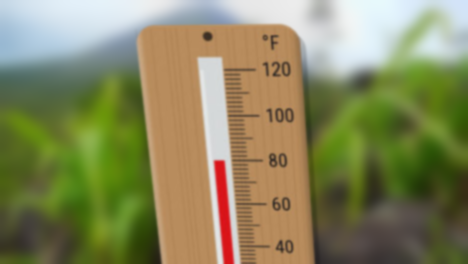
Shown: 80 °F
